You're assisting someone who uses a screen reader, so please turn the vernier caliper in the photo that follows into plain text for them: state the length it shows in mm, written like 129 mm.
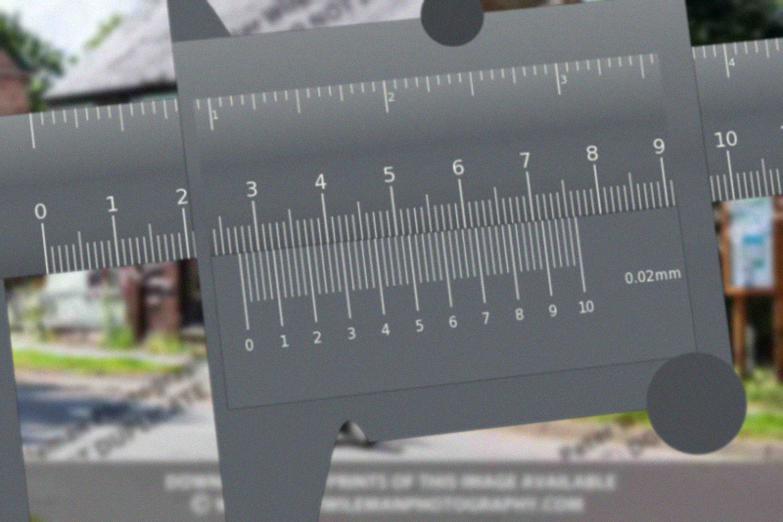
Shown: 27.2 mm
